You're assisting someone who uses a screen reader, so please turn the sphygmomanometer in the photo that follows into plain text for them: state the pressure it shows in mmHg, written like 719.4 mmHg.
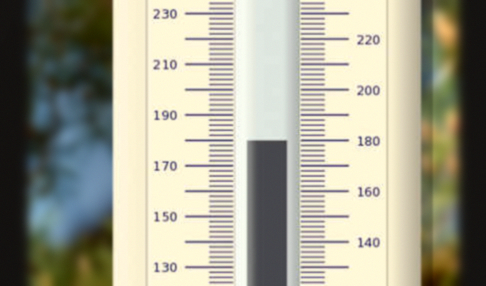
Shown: 180 mmHg
